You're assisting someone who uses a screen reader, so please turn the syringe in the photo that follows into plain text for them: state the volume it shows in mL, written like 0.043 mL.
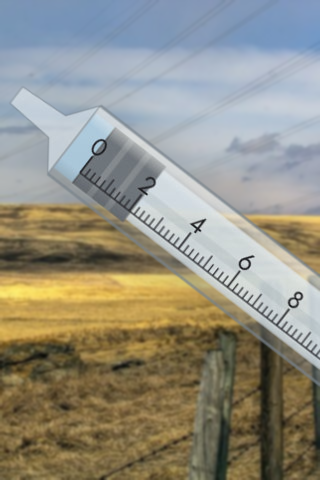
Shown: 0 mL
